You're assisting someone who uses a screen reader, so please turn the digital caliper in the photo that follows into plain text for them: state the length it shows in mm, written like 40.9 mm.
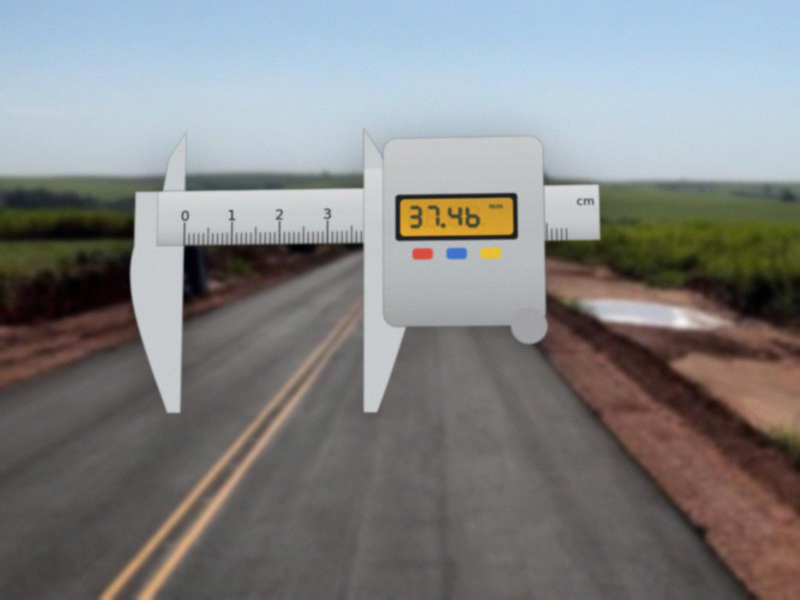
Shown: 37.46 mm
